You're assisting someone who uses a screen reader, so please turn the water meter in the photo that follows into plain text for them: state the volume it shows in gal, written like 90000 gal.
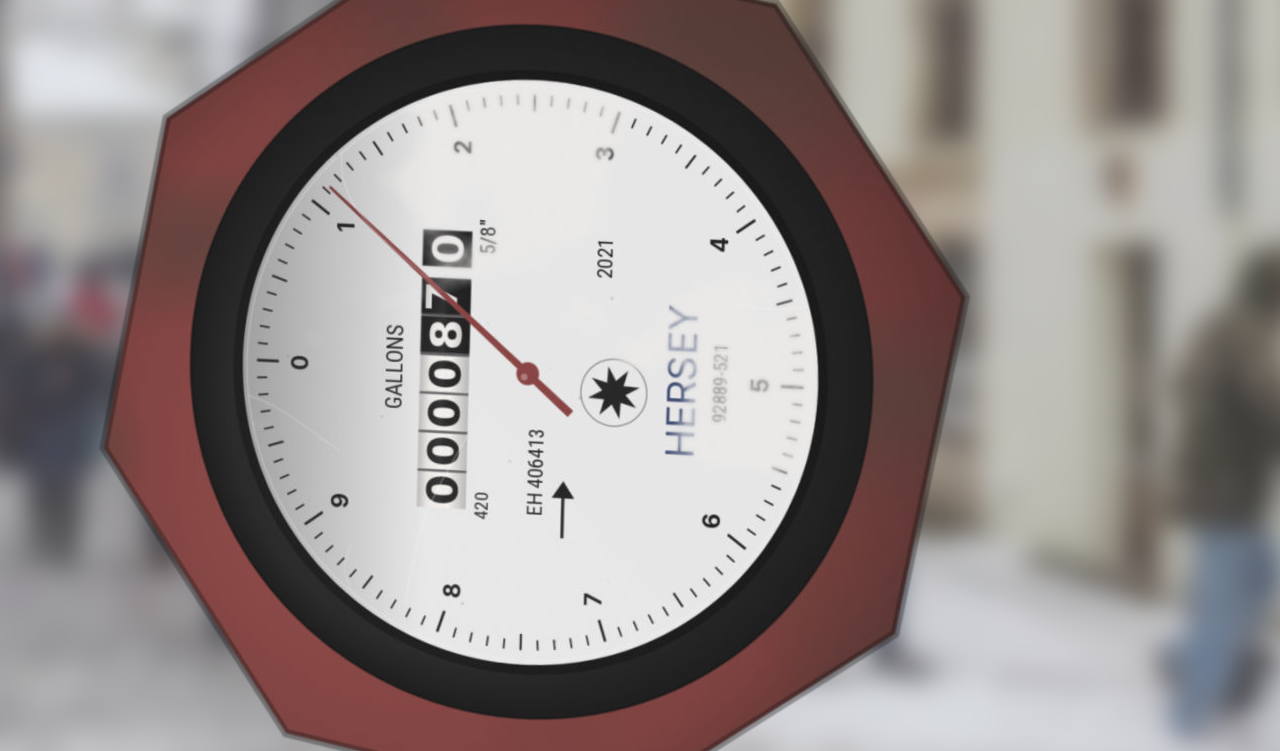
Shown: 871.1 gal
